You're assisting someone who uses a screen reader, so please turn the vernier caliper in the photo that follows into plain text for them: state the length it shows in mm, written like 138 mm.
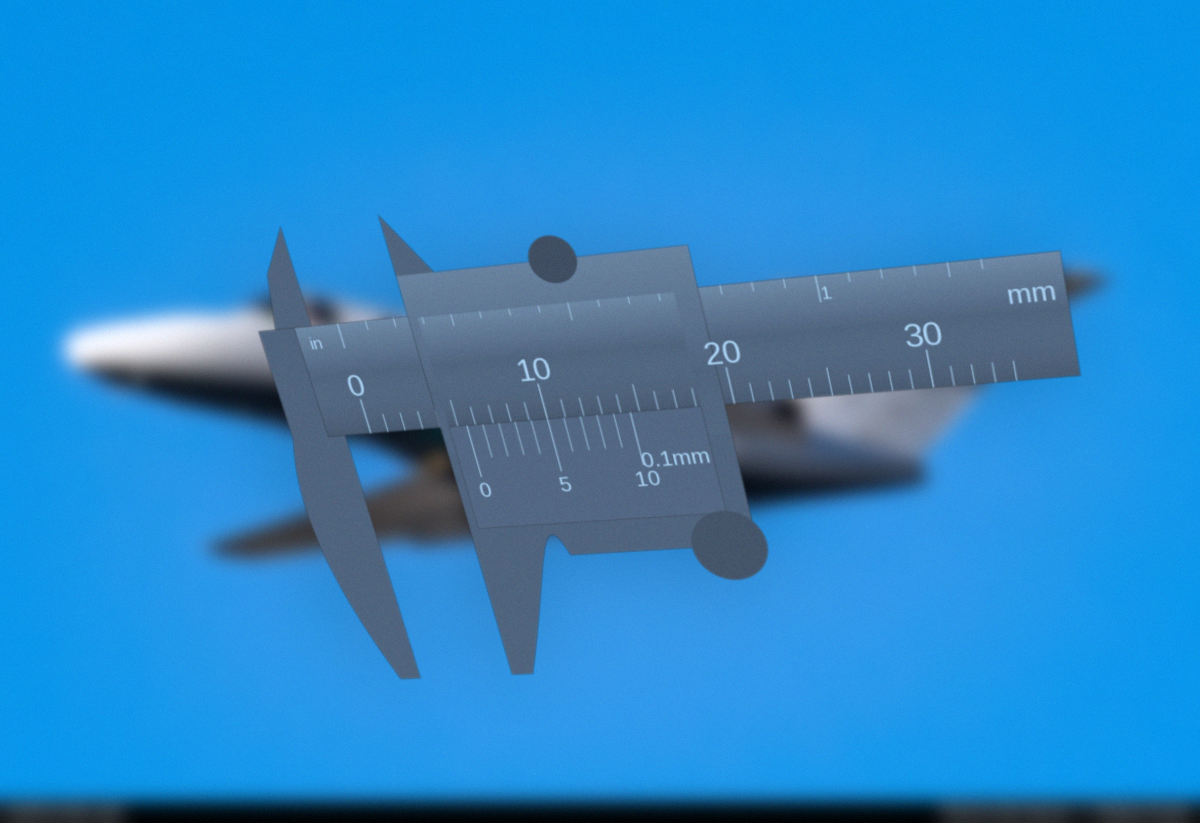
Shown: 5.5 mm
